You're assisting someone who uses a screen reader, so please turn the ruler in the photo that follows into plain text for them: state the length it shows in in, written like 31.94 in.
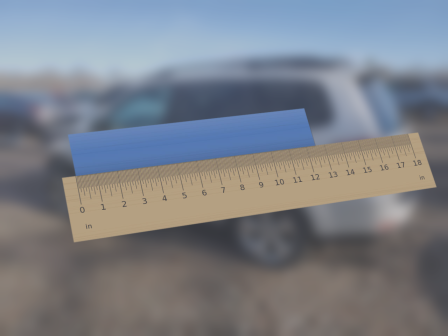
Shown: 12.5 in
